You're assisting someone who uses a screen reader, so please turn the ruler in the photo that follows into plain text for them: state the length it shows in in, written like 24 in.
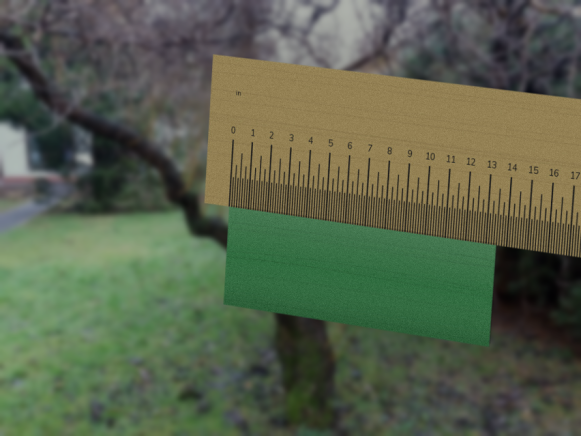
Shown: 13.5 in
